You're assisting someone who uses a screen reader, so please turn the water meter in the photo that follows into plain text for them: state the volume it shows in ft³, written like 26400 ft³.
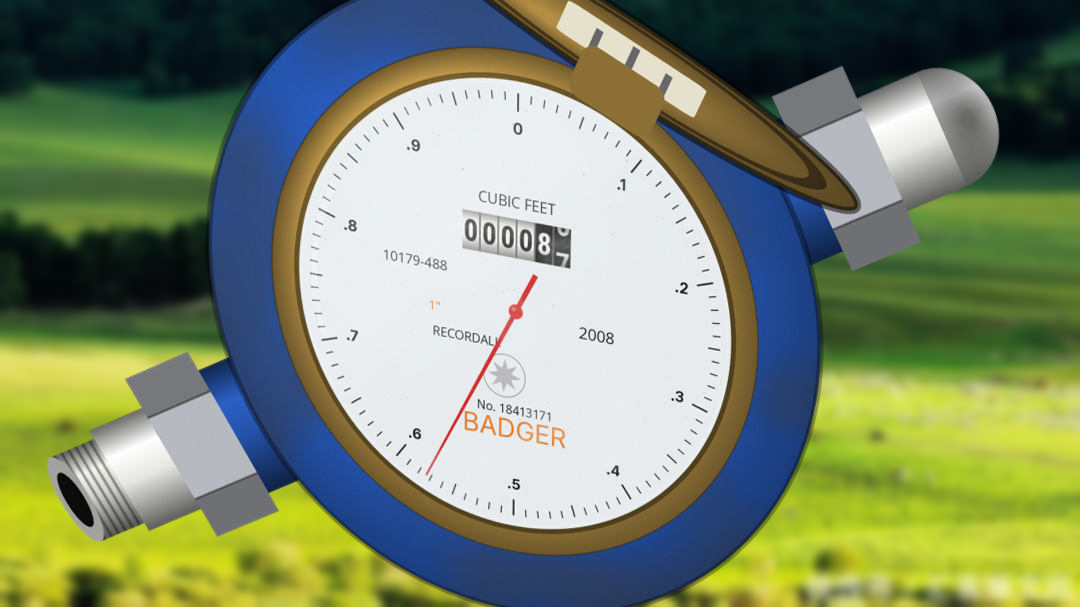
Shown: 86.57 ft³
